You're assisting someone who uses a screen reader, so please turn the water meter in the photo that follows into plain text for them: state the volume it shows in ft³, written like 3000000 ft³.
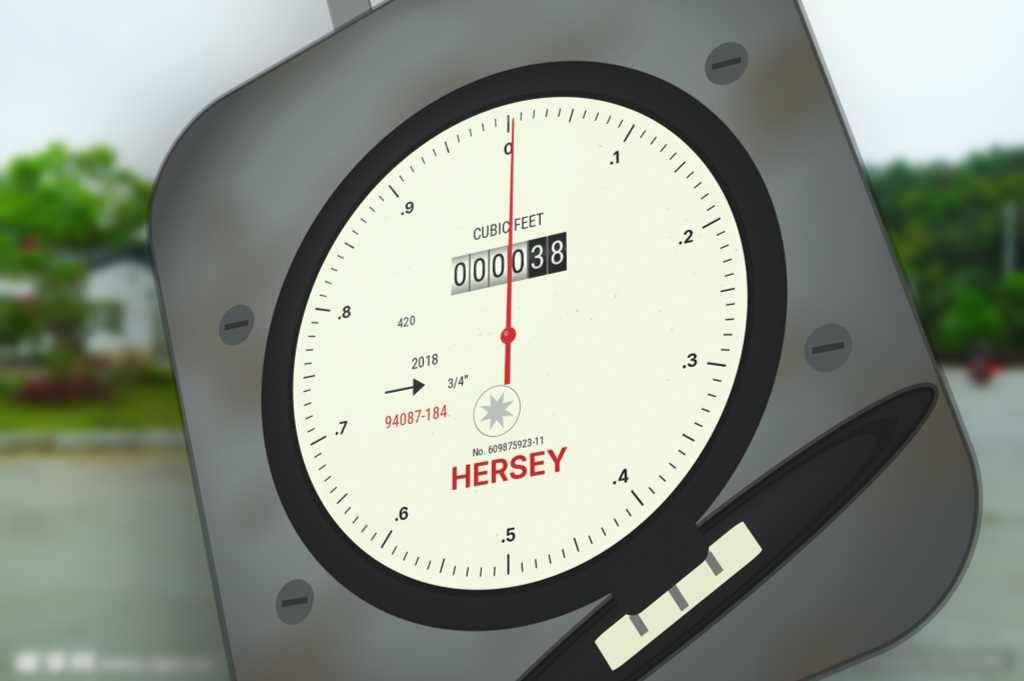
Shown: 38.00 ft³
